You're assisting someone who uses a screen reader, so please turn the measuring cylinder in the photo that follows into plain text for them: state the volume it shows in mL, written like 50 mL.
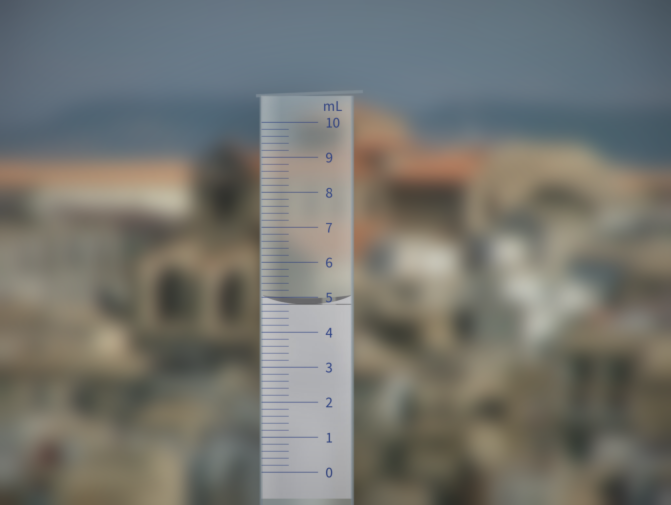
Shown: 4.8 mL
